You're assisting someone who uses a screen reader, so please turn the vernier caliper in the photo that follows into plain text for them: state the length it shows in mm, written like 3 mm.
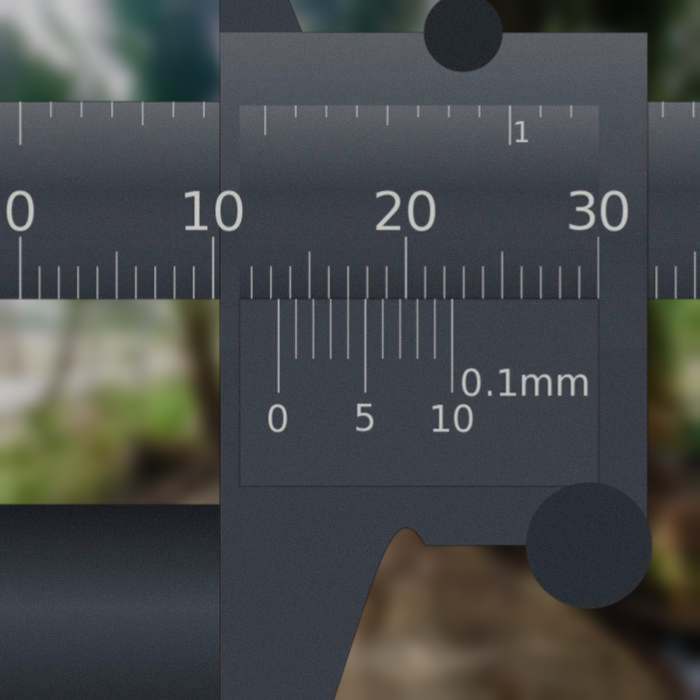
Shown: 13.4 mm
